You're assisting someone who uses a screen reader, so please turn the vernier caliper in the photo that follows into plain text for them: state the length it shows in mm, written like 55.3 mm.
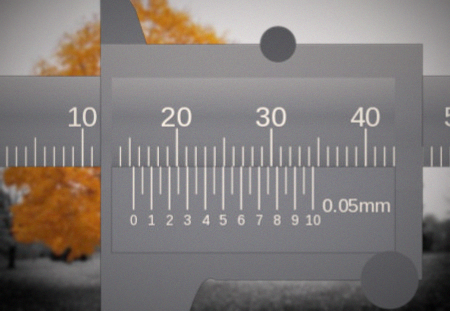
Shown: 15.4 mm
